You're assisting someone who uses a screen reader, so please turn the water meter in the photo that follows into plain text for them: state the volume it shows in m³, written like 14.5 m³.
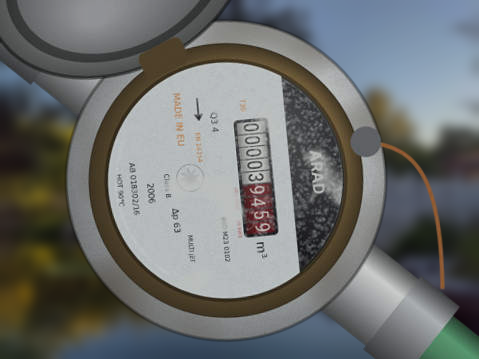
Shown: 3.9459 m³
